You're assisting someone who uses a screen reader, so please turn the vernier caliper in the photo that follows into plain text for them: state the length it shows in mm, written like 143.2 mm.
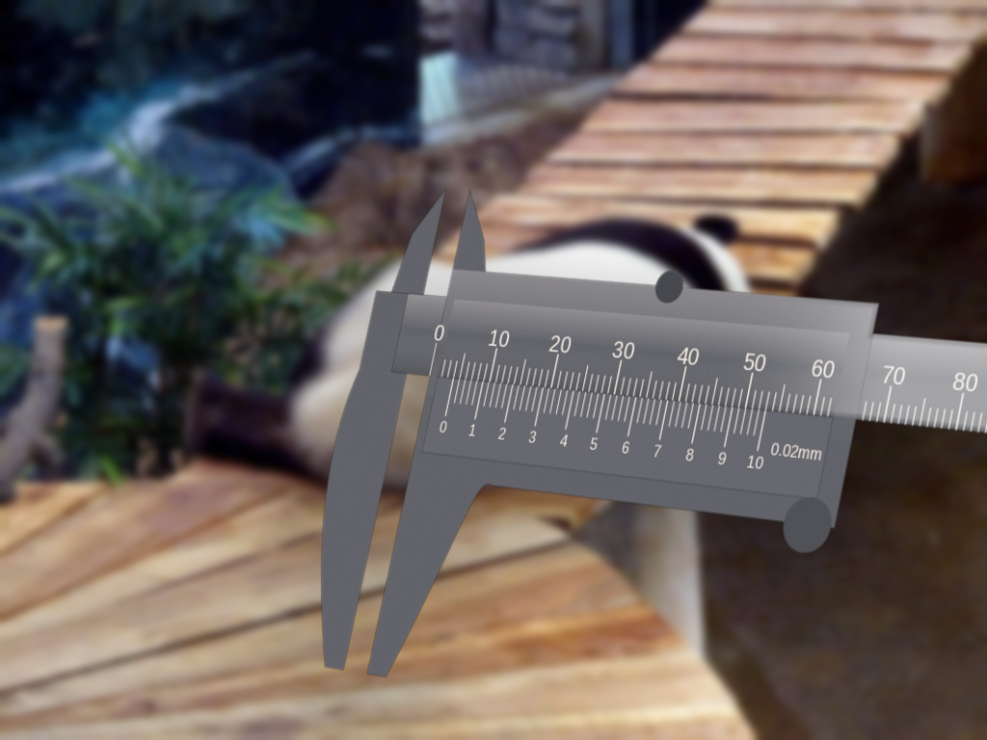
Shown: 4.0 mm
